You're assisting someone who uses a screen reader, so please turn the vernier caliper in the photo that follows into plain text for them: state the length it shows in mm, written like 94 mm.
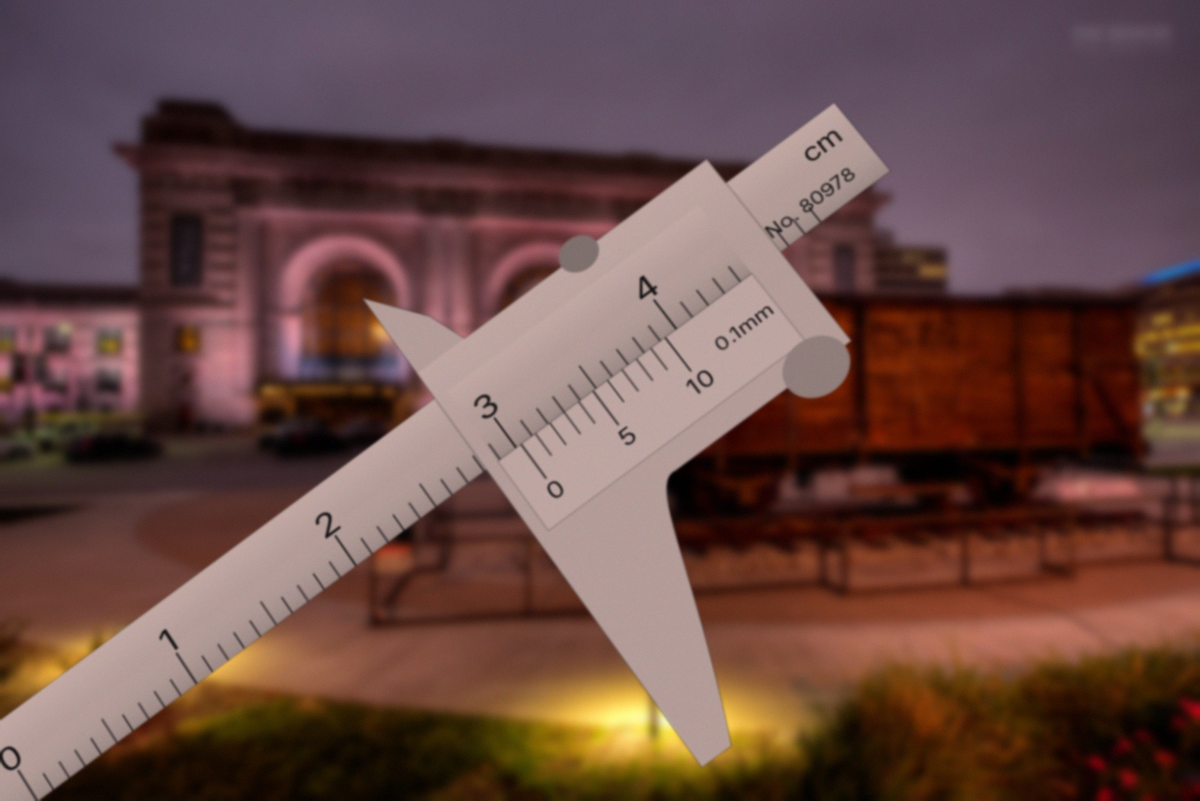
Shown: 30.3 mm
